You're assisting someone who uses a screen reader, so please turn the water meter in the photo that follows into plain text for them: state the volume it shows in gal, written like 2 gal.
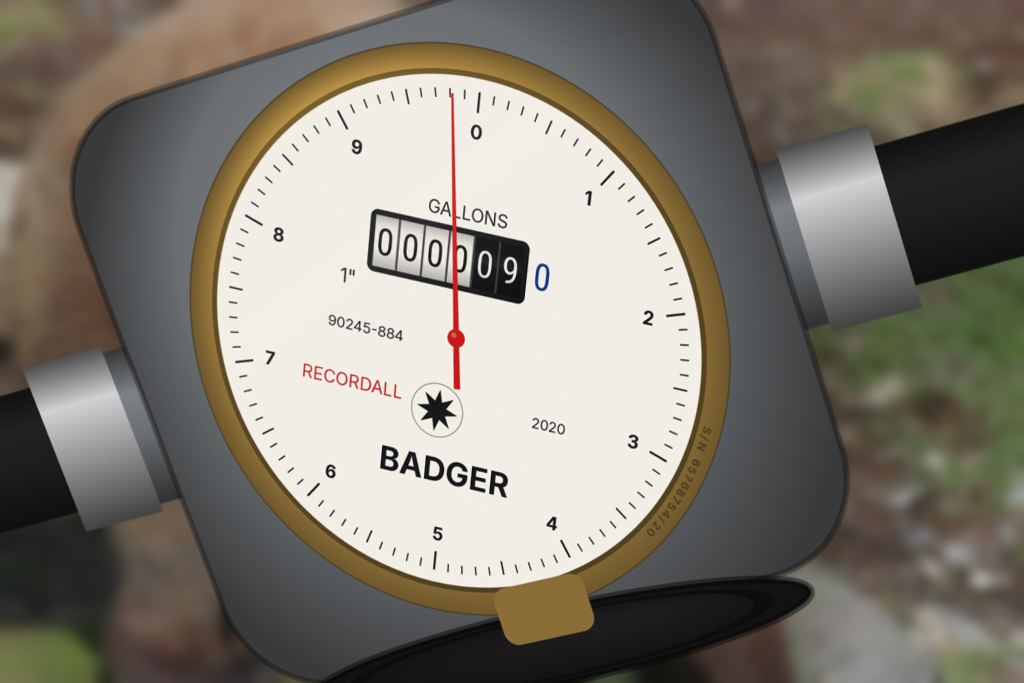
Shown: 89.8 gal
